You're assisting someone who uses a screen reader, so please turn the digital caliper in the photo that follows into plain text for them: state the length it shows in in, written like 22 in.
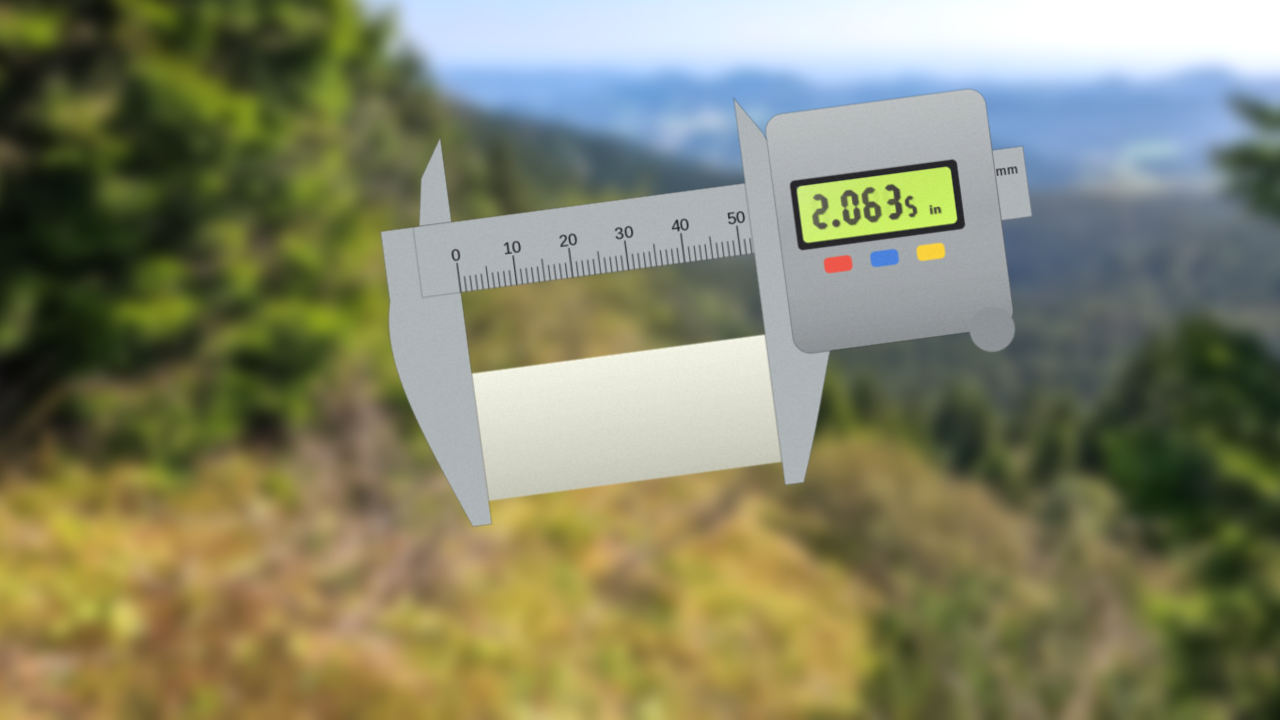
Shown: 2.0635 in
